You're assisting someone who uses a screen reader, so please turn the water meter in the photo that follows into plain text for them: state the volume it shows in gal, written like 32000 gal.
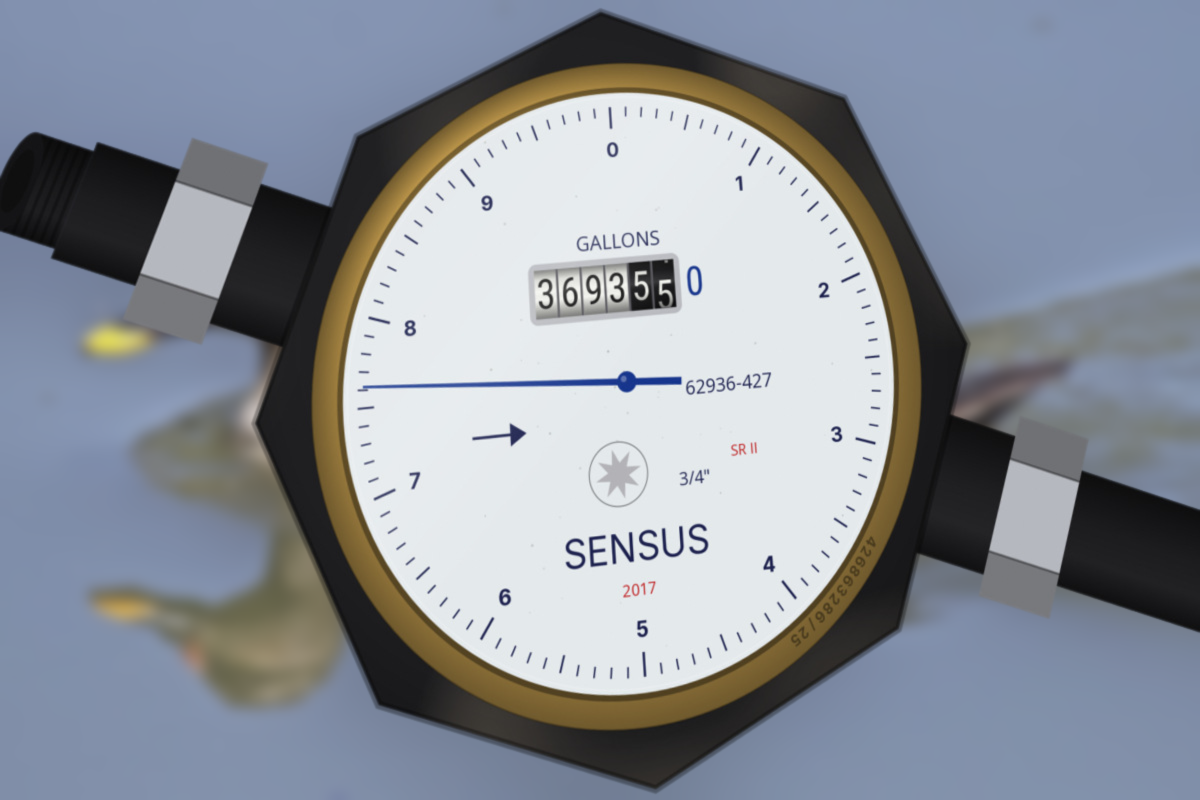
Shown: 3693547.6 gal
